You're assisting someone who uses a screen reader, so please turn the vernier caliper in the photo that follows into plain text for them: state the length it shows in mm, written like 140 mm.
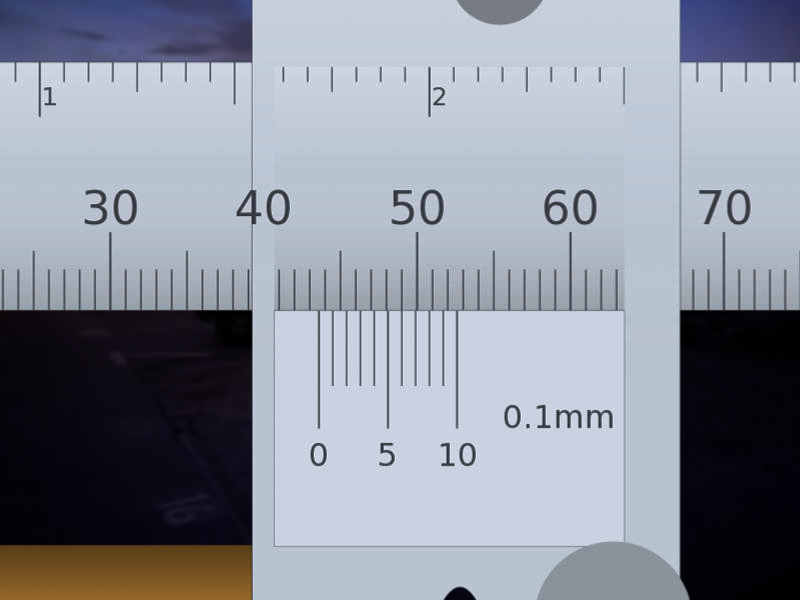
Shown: 43.6 mm
